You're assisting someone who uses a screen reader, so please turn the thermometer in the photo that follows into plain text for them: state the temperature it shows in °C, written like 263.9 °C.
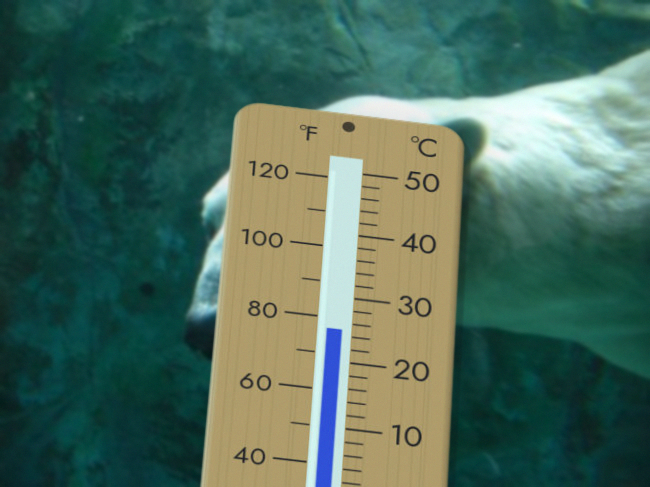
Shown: 25 °C
